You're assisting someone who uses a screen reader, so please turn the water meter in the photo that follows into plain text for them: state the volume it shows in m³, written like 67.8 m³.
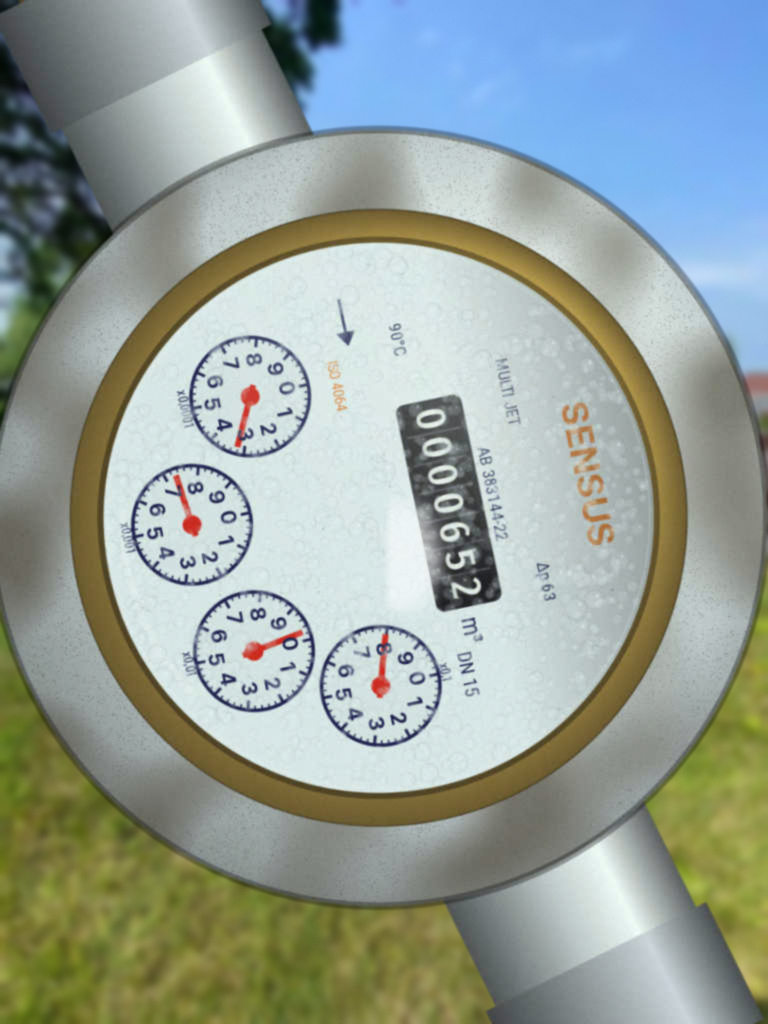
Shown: 652.7973 m³
